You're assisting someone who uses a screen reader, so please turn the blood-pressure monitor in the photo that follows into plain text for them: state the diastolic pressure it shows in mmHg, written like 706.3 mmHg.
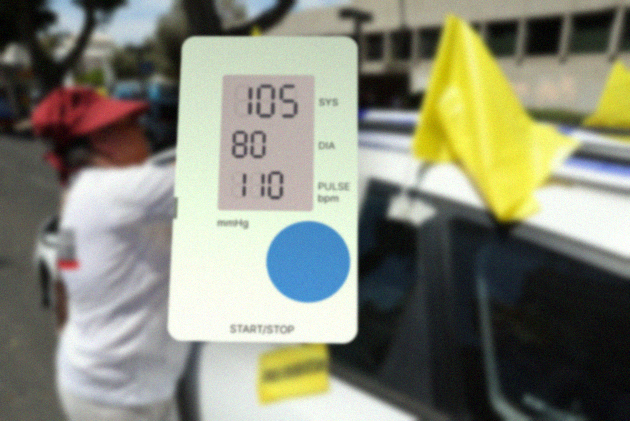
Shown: 80 mmHg
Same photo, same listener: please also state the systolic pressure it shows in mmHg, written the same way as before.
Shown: 105 mmHg
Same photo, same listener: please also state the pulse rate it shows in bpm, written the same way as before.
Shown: 110 bpm
